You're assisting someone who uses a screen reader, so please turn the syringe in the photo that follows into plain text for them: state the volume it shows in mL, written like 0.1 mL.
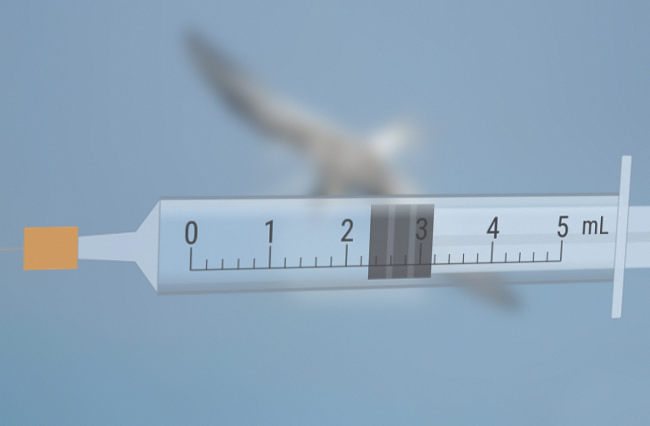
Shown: 2.3 mL
